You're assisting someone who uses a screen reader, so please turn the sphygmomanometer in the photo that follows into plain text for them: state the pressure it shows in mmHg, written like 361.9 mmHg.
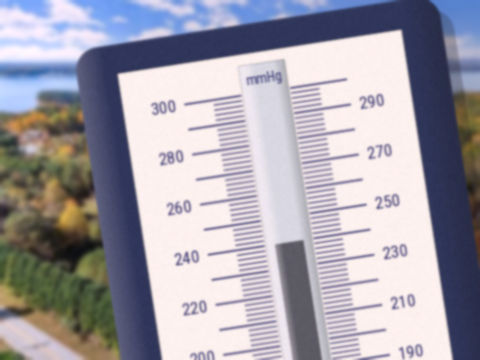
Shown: 240 mmHg
